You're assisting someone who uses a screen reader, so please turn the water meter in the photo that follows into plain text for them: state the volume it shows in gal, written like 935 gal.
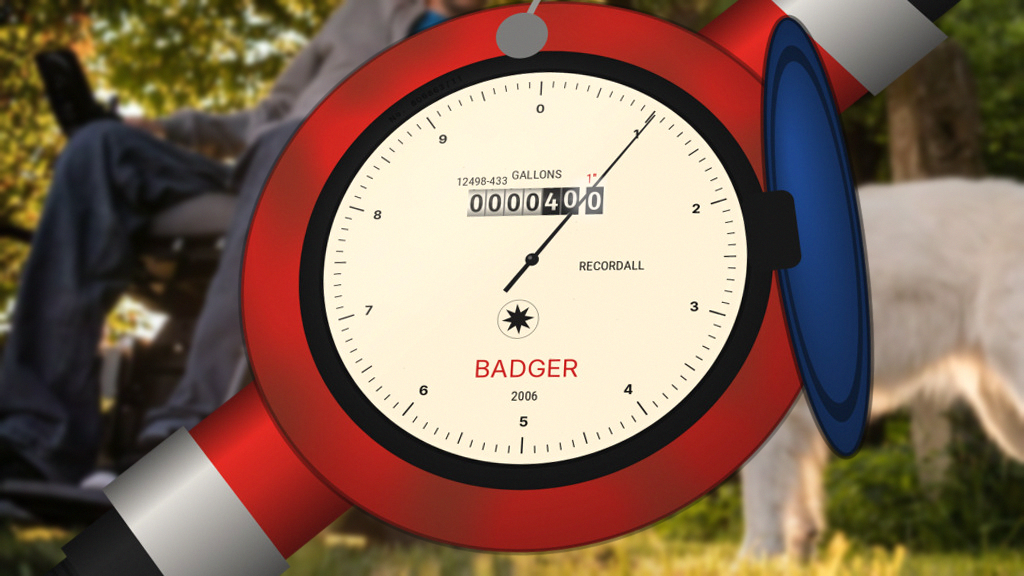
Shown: 401.0 gal
